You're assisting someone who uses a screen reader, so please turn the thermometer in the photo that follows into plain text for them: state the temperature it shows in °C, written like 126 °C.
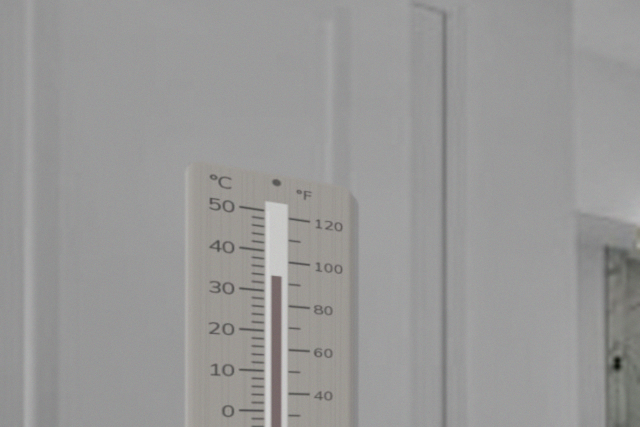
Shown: 34 °C
